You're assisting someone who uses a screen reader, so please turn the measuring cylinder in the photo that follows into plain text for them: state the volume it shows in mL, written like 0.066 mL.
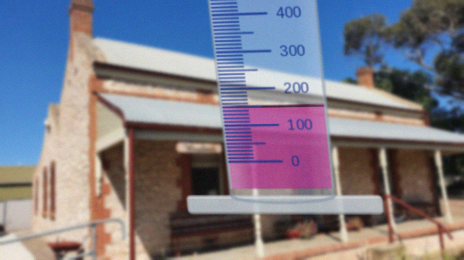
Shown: 150 mL
